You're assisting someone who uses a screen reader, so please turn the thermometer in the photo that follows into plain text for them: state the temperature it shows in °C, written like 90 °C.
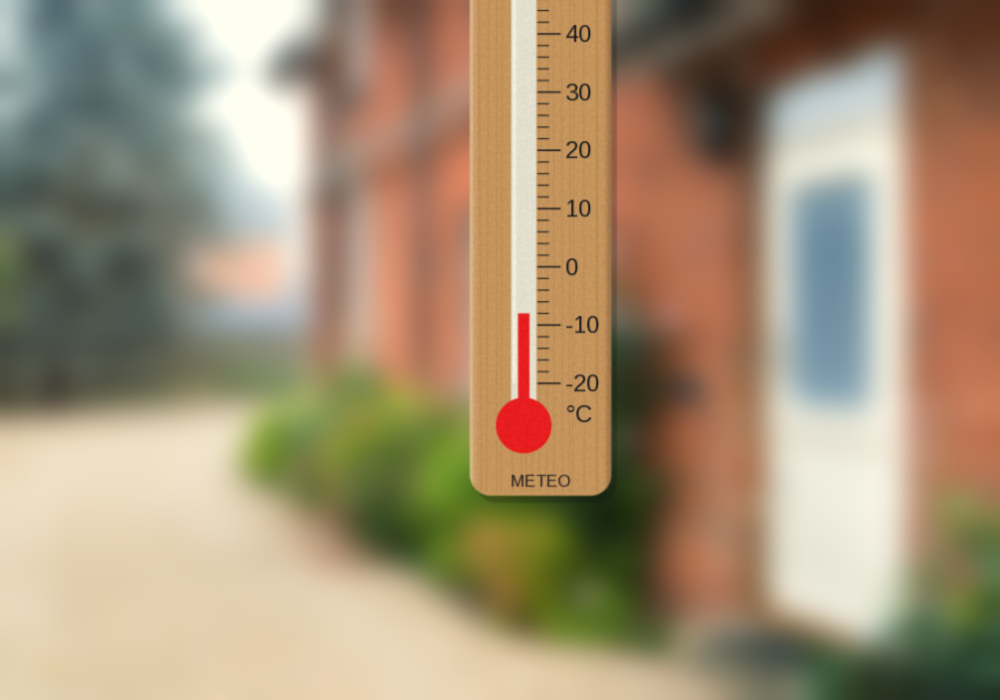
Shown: -8 °C
